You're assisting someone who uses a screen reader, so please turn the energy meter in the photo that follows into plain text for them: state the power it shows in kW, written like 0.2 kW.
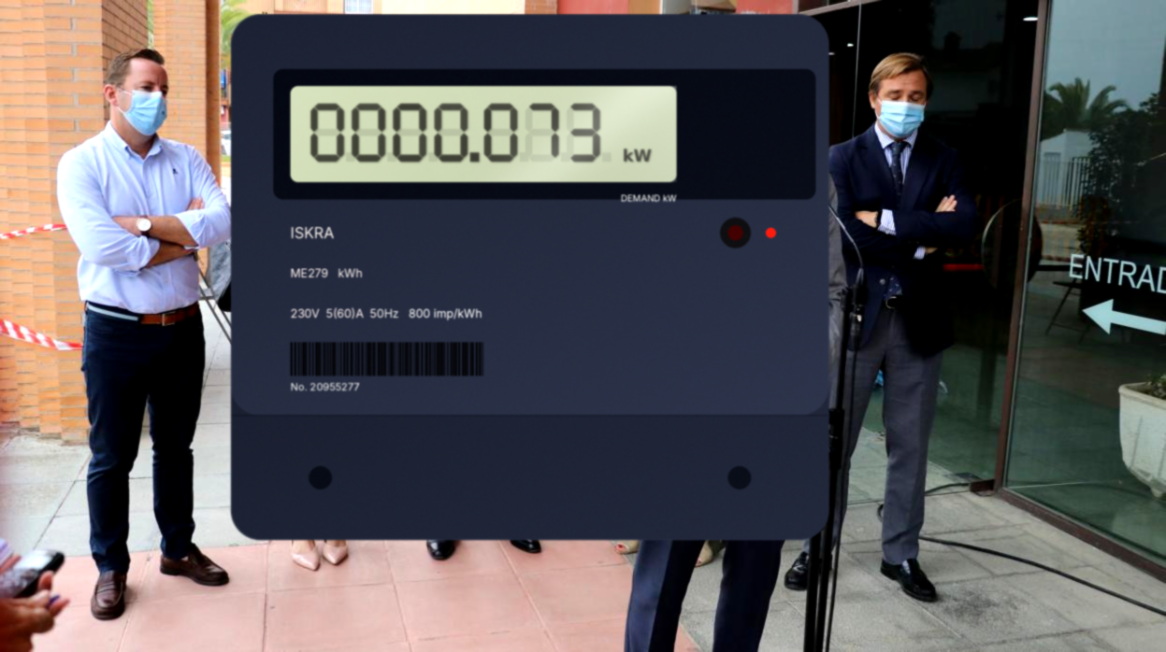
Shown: 0.073 kW
